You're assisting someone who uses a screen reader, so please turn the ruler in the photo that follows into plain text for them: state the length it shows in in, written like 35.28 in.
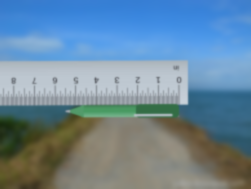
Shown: 5.5 in
